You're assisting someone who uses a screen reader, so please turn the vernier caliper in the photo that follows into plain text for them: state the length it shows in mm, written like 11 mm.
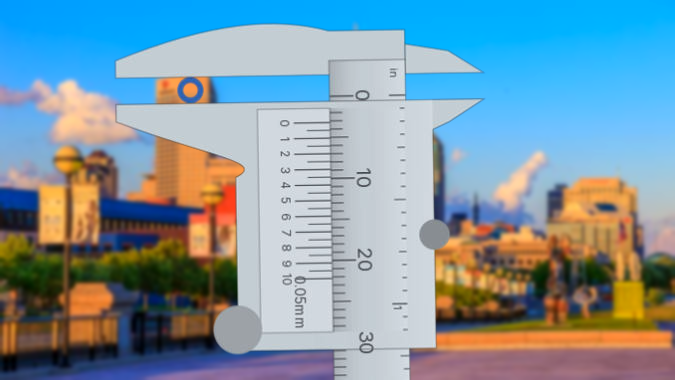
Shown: 3.2 mm
